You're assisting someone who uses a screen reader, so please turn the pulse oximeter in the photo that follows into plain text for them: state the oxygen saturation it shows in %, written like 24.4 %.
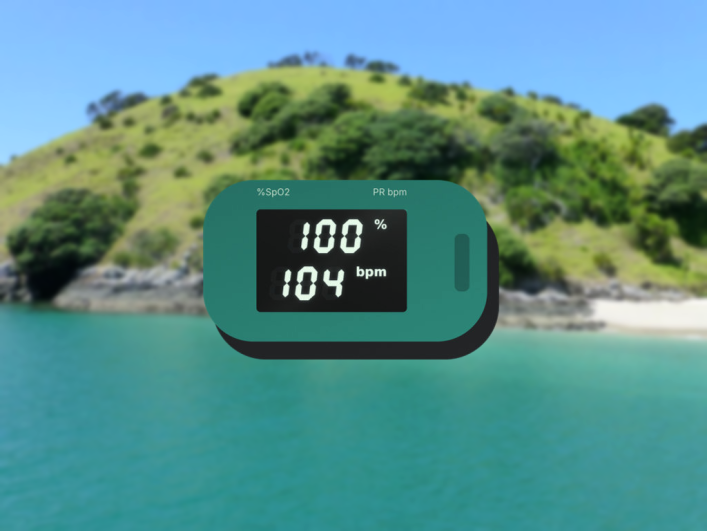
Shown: 100 %
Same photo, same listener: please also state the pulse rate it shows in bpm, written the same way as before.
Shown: 104 bpm
